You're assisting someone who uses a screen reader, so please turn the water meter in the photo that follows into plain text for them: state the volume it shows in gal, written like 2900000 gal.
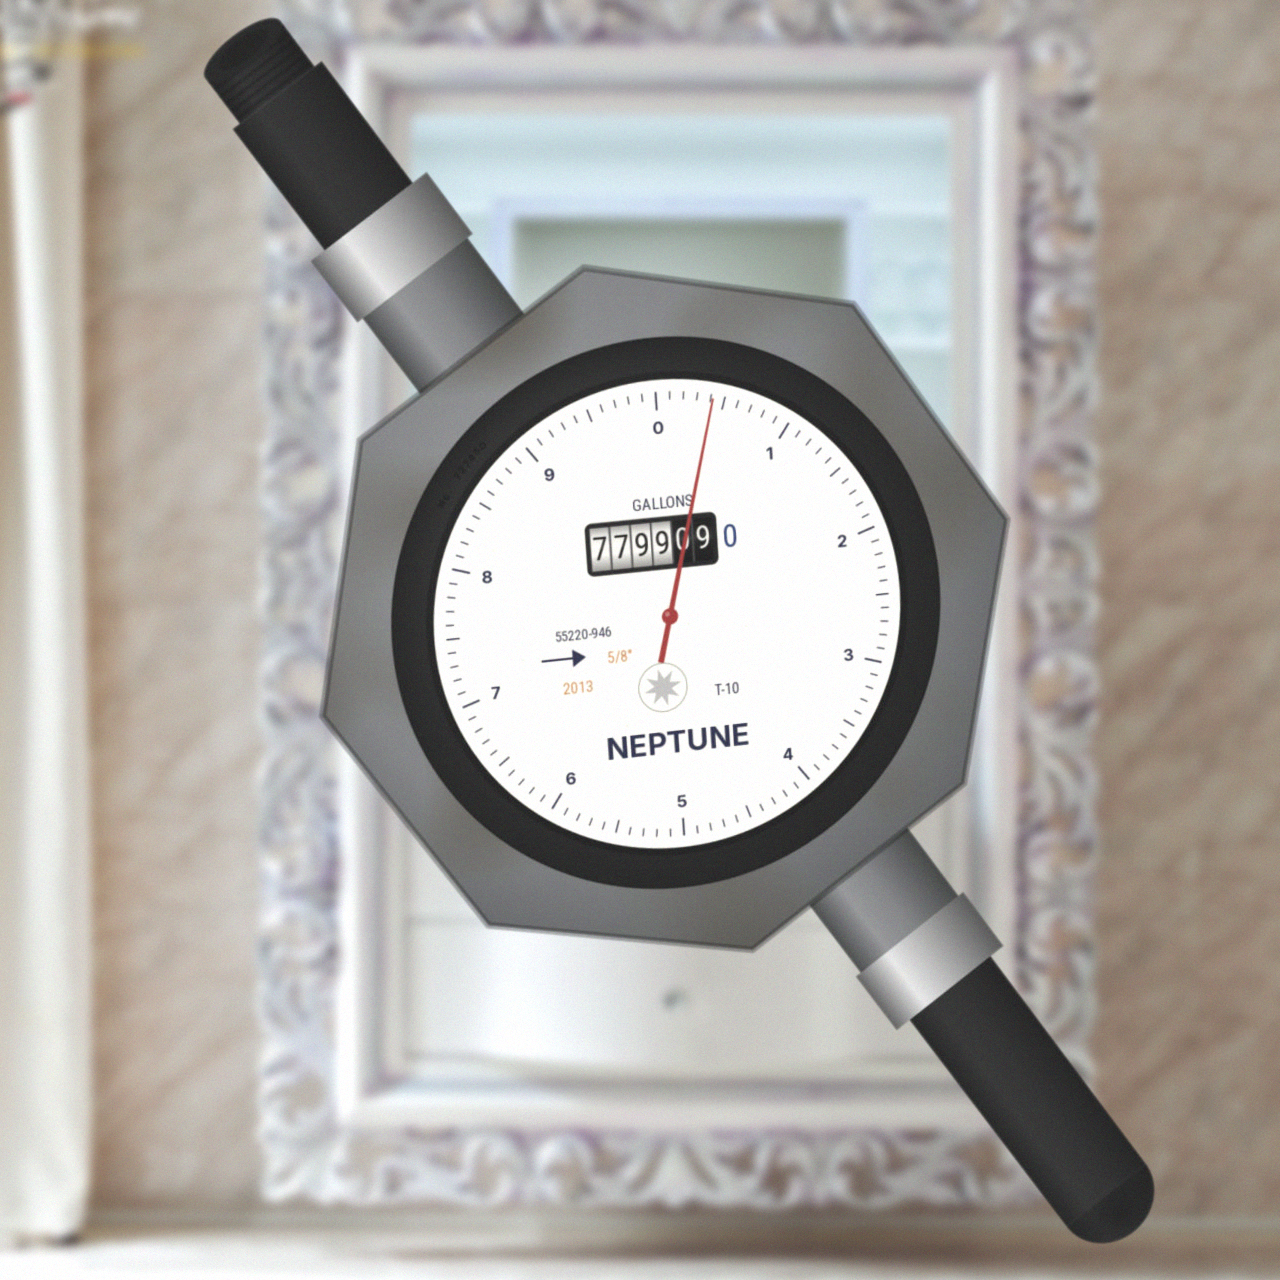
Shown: 7799090.4 gal
